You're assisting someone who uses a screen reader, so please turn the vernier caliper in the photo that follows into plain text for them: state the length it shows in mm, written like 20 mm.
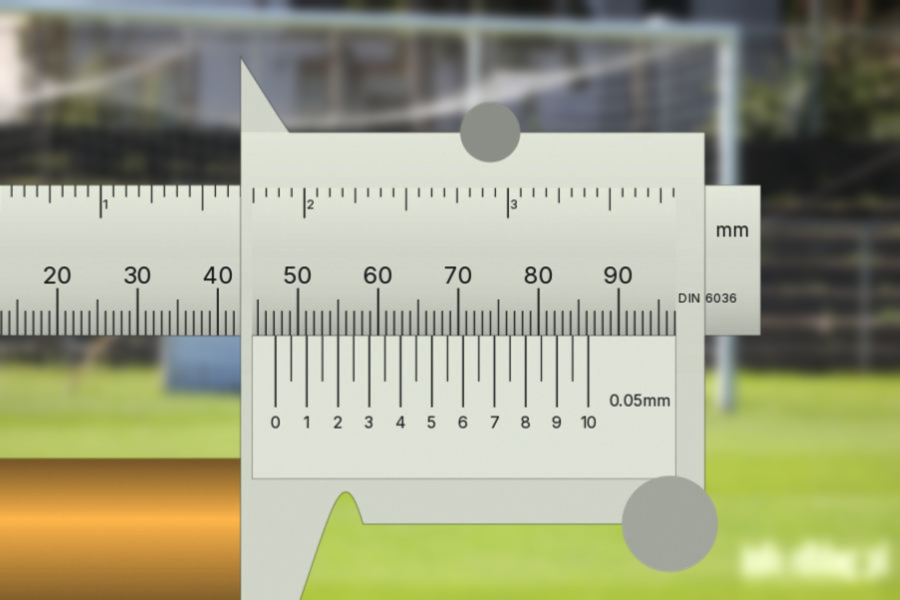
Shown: 47.2 mm
